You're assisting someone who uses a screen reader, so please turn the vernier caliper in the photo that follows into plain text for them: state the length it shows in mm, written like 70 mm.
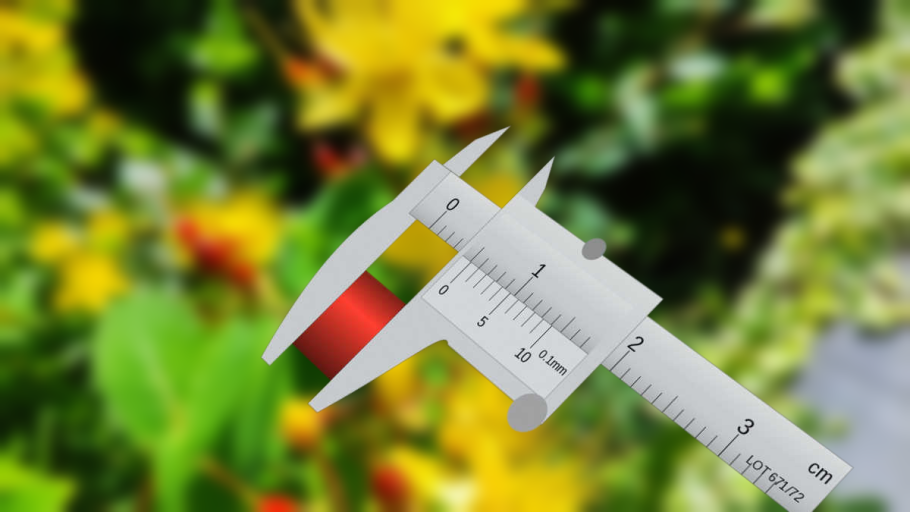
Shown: 5.1 mm
